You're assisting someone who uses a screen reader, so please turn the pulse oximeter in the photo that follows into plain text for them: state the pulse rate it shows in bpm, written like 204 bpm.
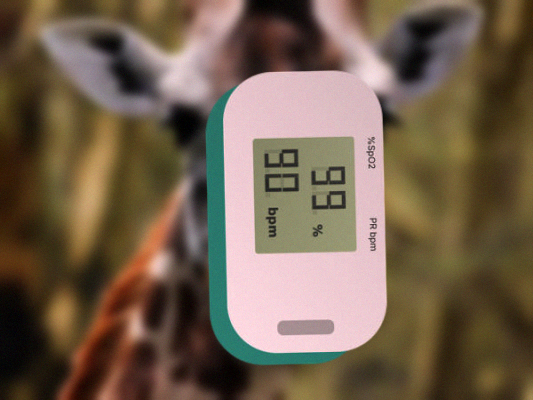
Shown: 90 bpm
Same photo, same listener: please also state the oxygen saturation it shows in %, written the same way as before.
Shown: 99 %
